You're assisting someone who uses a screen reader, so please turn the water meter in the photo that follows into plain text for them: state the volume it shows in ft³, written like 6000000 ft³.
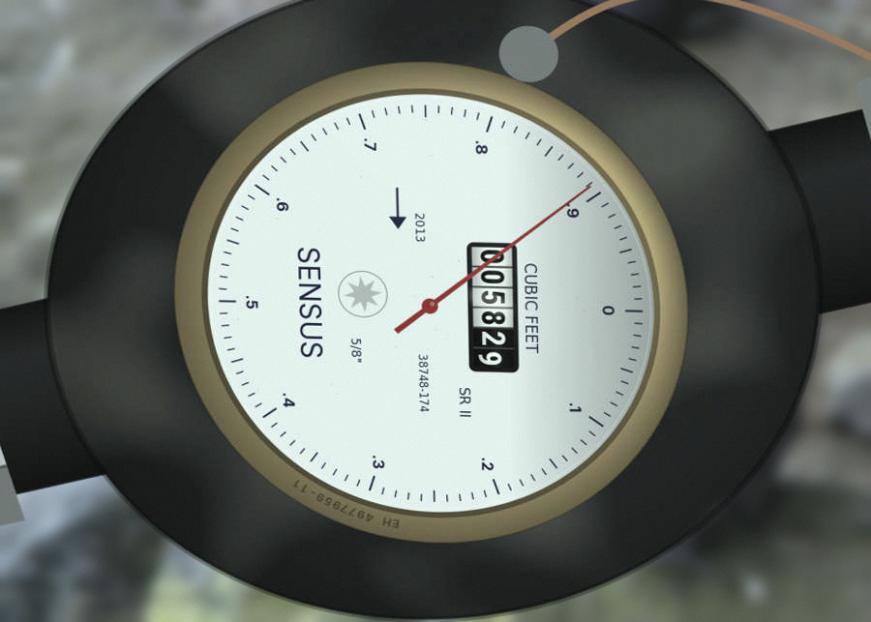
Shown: 5828.89 ft³
